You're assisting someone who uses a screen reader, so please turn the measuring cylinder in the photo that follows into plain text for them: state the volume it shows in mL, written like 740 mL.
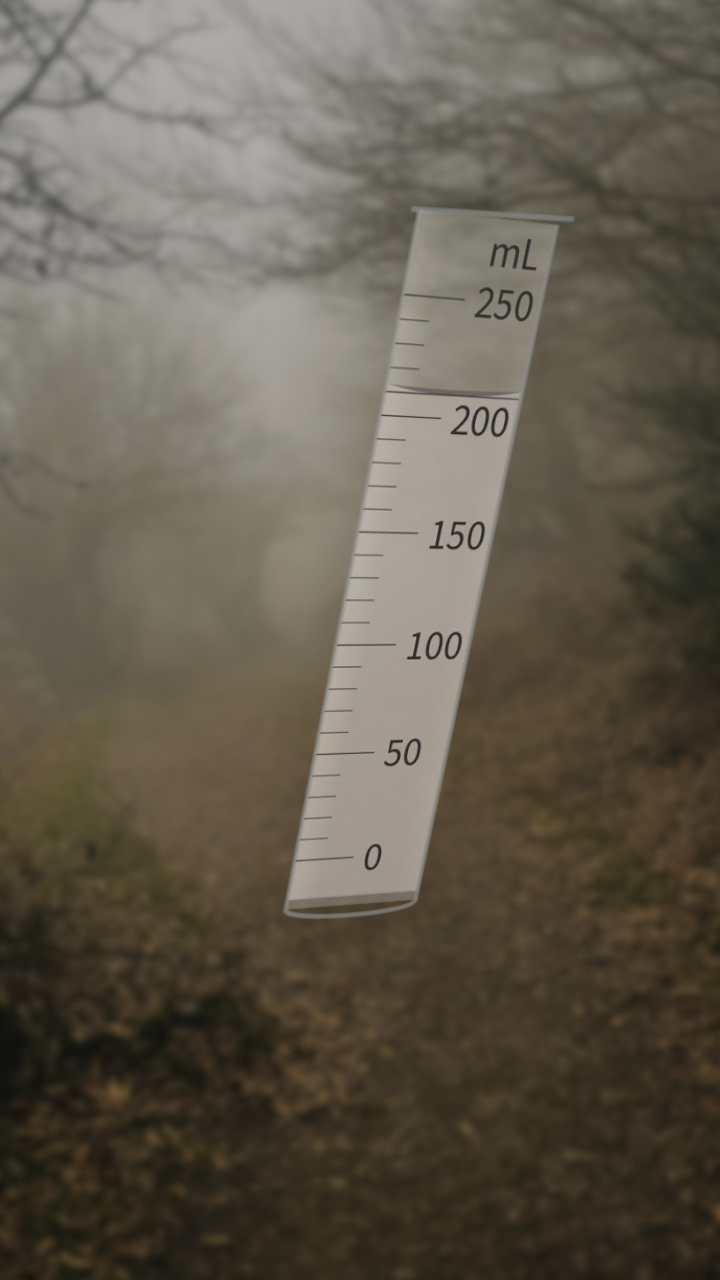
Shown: 210 mL
